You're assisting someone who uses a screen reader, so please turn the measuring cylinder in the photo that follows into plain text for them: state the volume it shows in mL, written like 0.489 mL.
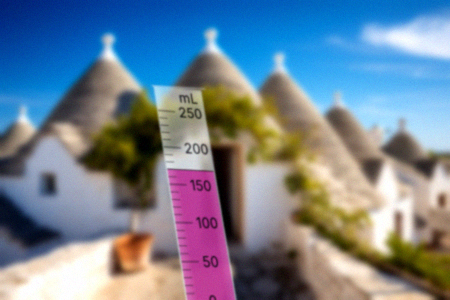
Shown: 170 mL
